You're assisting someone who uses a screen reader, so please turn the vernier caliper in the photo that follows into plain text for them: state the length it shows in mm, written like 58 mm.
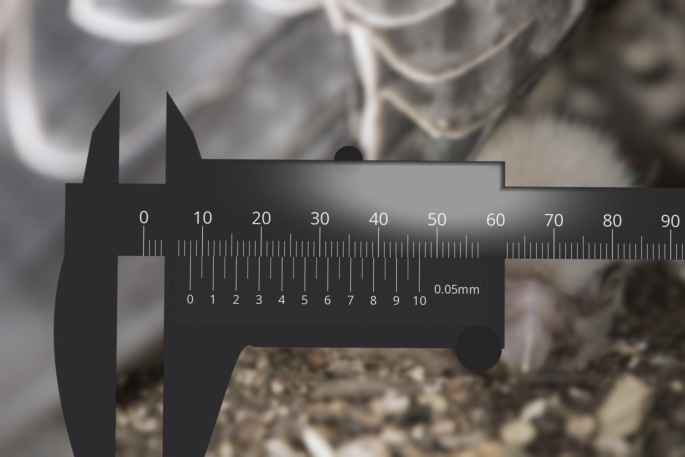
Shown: 8.0 mm
